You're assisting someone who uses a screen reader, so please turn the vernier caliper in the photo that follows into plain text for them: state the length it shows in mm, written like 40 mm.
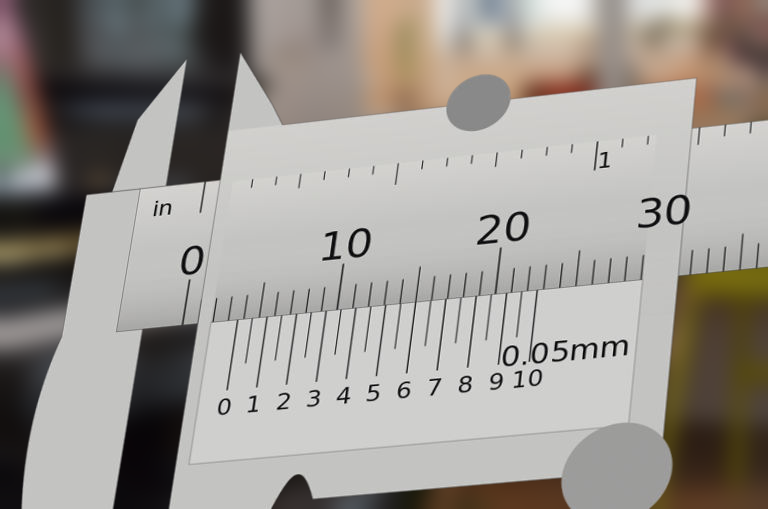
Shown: 3.6 mm
